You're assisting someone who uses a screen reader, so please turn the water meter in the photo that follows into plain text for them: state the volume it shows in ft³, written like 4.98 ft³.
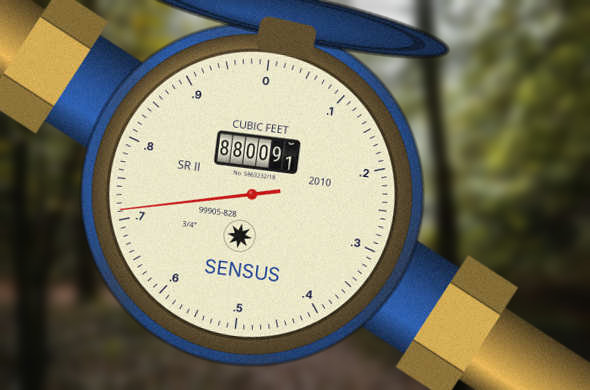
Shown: 880090.71 ft³
